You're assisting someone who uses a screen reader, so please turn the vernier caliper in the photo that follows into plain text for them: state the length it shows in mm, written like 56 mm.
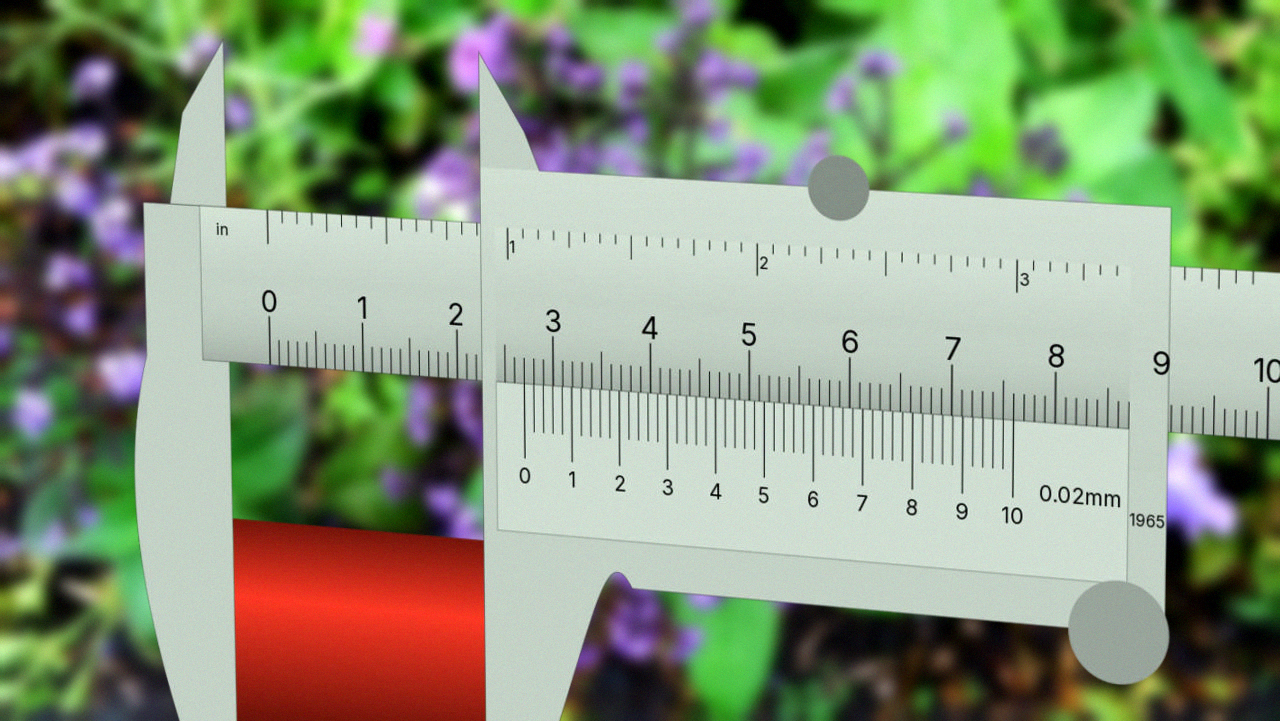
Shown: 27.0 mm
